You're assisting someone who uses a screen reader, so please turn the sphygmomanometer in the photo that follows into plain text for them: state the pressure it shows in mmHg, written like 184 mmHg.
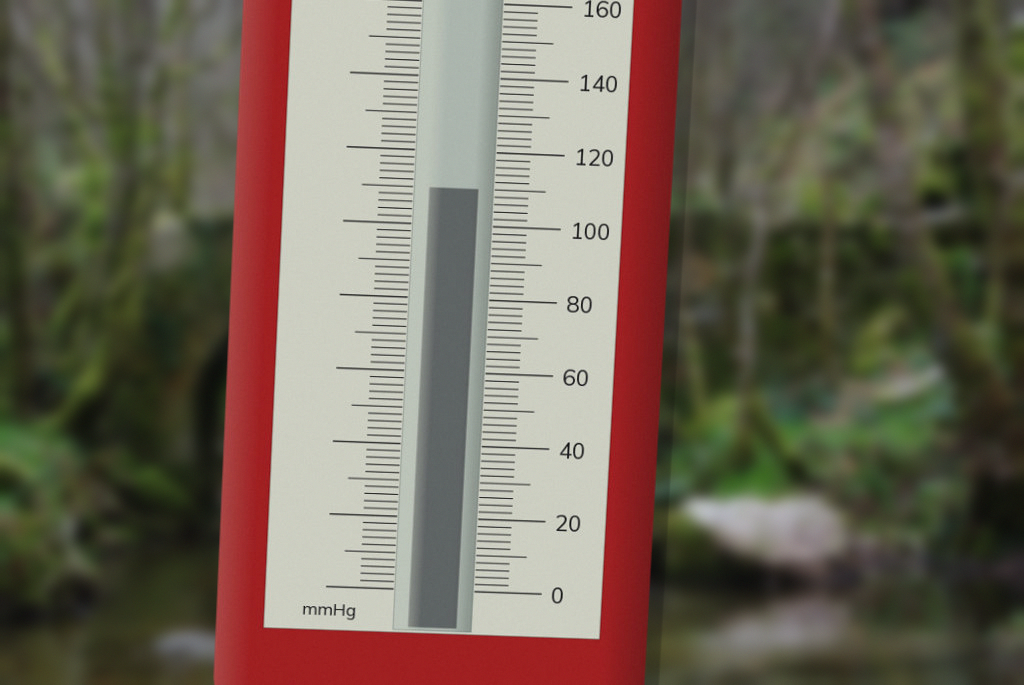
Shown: 110 mmHg
